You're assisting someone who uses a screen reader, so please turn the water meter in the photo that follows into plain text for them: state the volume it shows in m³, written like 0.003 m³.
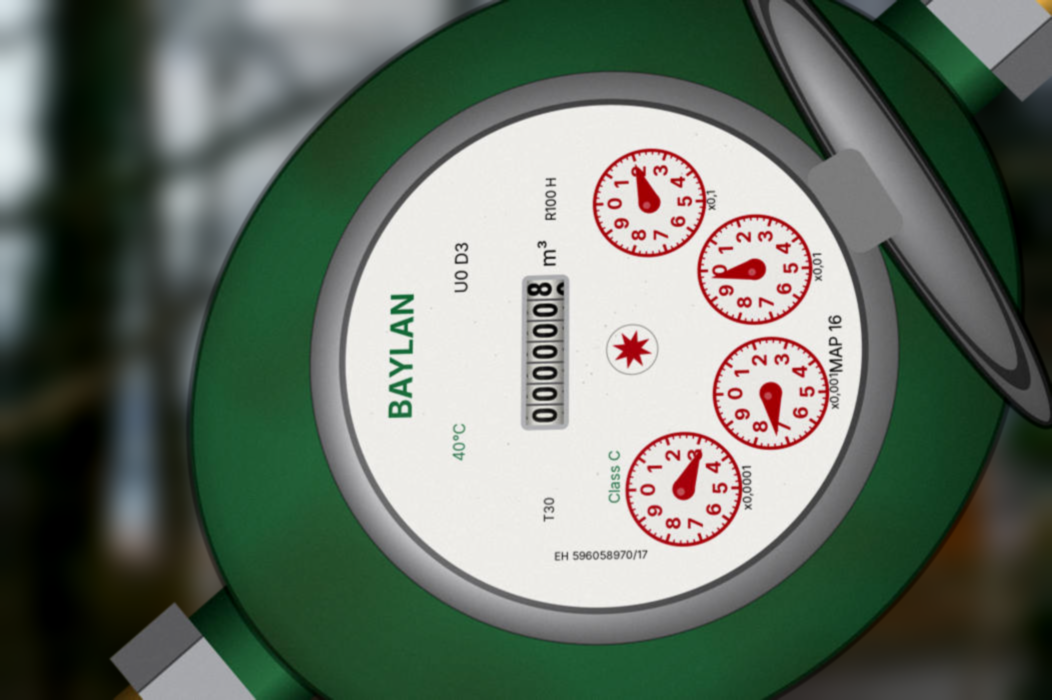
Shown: 8.1973 m³
